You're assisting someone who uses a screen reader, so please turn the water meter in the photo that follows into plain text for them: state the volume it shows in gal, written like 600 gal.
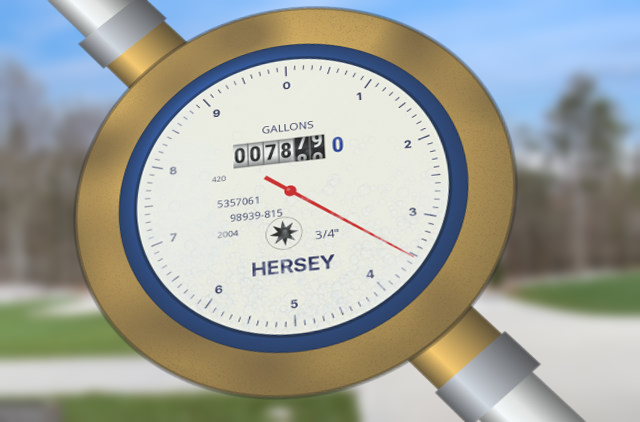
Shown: 78793.5 gal
